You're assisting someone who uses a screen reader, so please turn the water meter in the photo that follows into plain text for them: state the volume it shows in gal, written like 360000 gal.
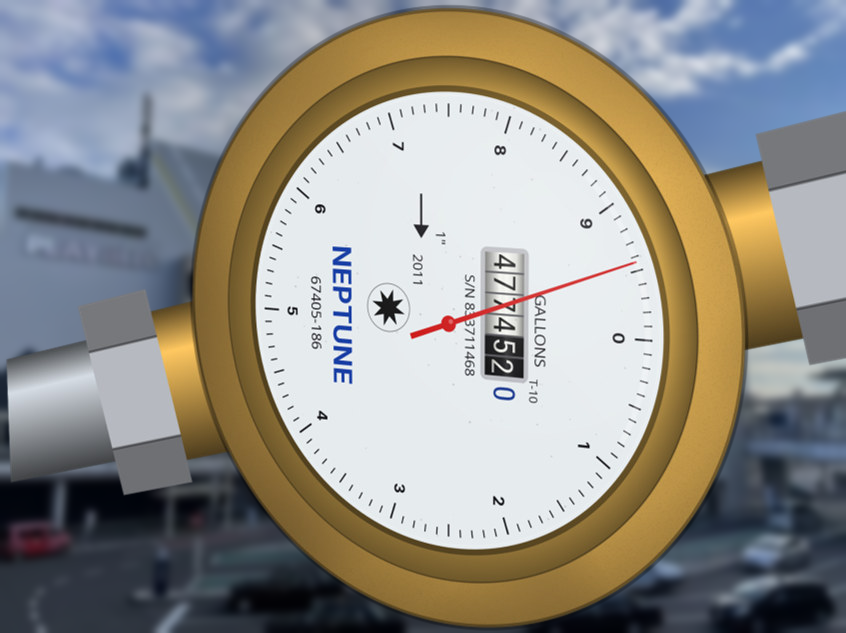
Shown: 4774519.4 gal
